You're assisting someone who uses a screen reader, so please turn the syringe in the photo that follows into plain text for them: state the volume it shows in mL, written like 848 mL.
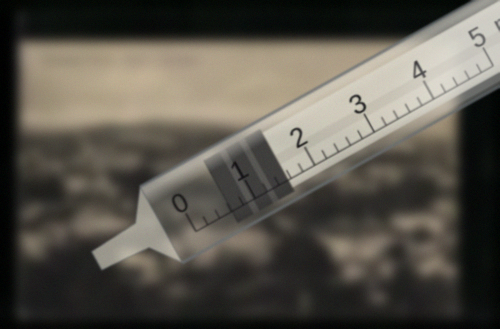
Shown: 0.6 mL
